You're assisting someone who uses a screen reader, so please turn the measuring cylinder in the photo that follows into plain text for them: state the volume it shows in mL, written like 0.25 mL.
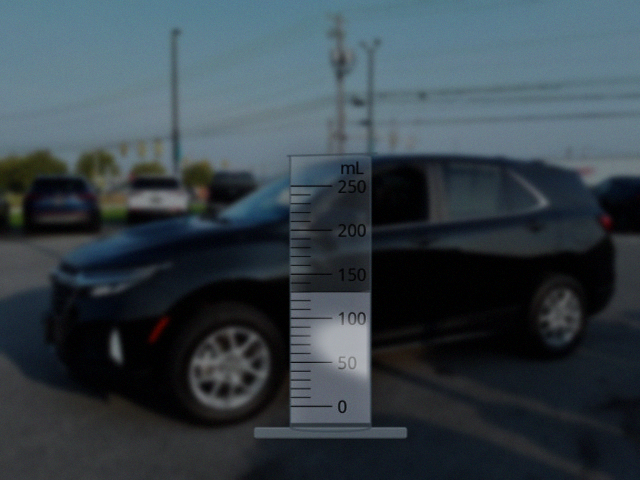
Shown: 130 mL
